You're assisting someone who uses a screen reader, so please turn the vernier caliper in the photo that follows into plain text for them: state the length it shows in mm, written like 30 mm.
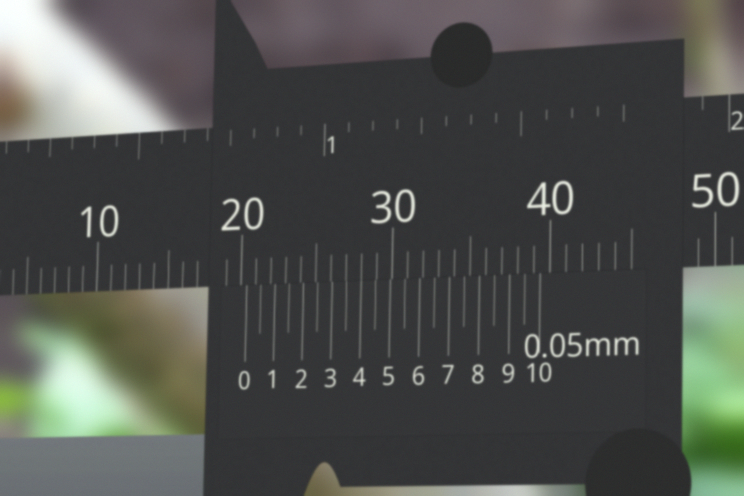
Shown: 20.4 mm
